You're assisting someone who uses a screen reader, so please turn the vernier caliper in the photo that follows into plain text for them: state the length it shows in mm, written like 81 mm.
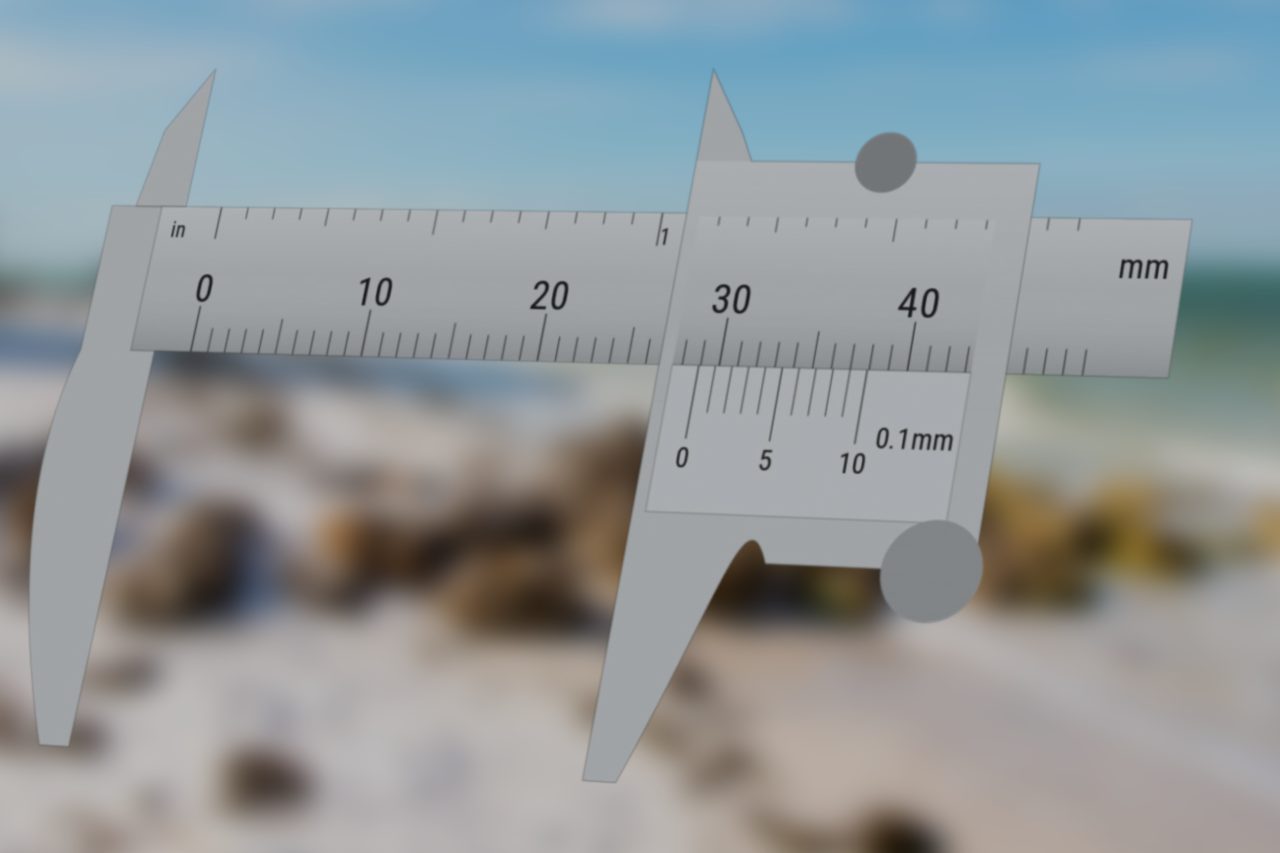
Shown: 28.9 mm
